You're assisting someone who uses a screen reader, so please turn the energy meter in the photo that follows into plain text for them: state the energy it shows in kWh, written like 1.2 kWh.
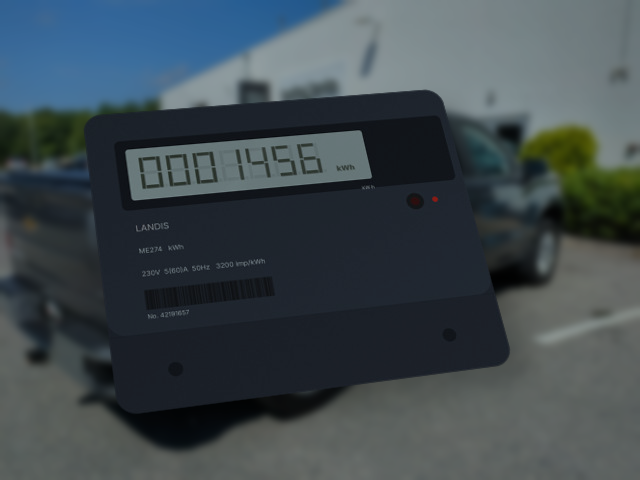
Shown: 1456 kWh
